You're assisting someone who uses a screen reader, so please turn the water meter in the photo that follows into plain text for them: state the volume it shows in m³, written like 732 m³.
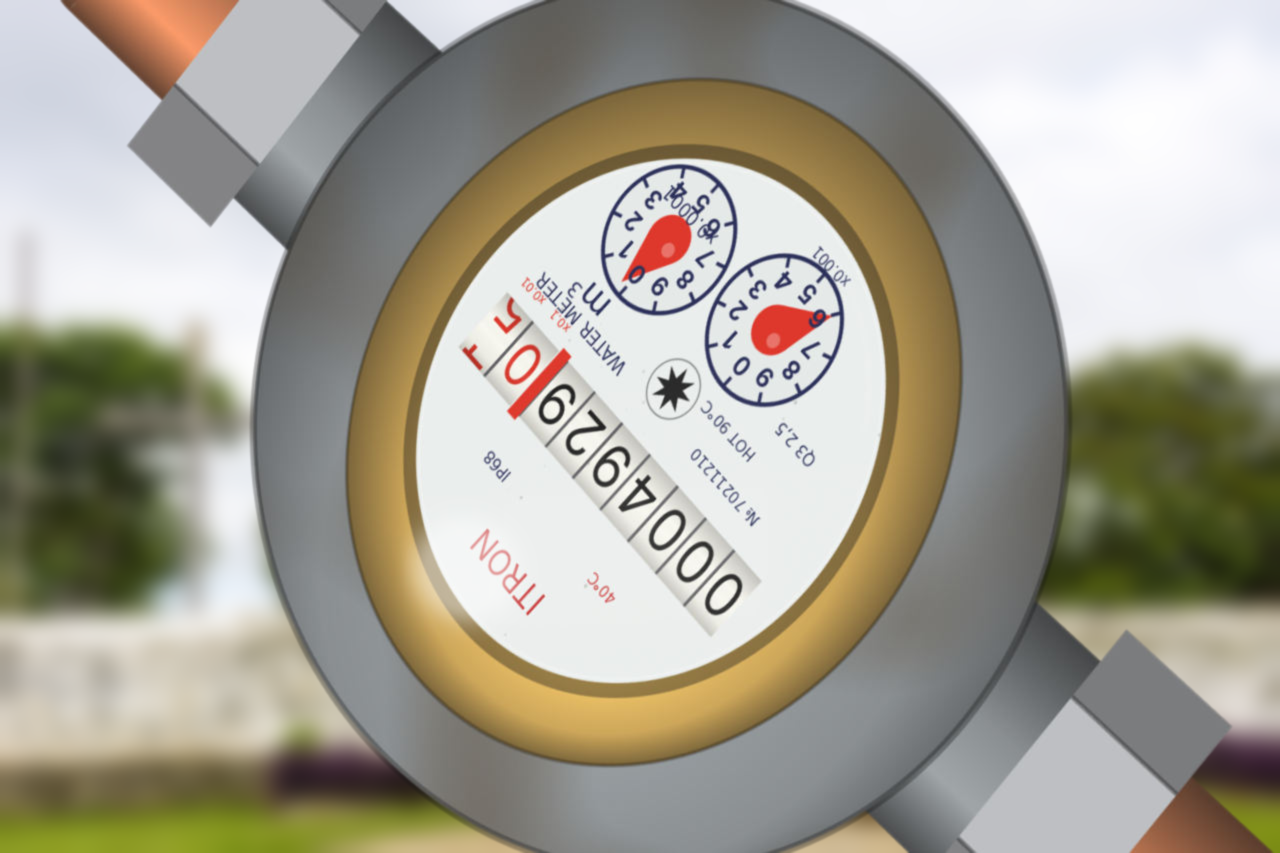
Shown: 4929.0460 m³
